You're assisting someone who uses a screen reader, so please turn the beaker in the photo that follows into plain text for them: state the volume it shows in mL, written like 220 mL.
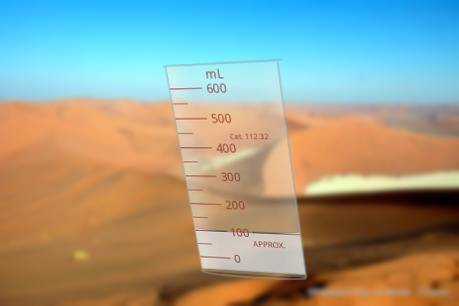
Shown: 100 mL
